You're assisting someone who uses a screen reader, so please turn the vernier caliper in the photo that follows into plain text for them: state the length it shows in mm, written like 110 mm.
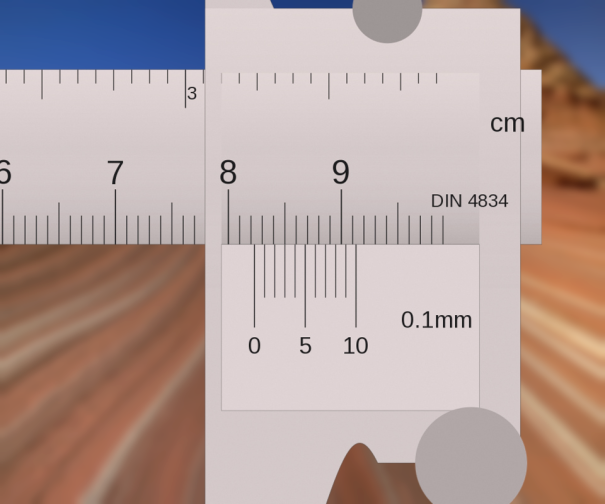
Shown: 82.3 mm
